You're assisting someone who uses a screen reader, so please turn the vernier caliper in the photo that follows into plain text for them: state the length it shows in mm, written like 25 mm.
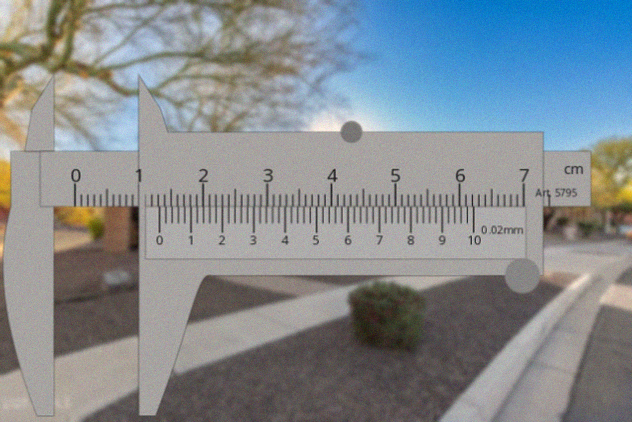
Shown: 13.2 mm
